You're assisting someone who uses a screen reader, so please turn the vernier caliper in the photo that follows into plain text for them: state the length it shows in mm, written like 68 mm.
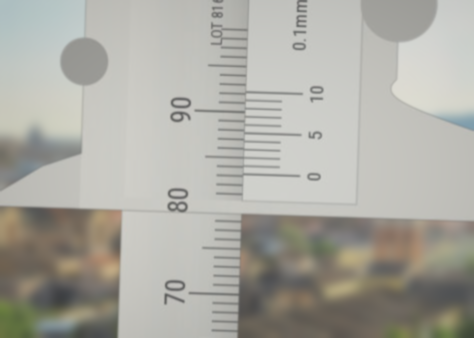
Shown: 83.2 mm
